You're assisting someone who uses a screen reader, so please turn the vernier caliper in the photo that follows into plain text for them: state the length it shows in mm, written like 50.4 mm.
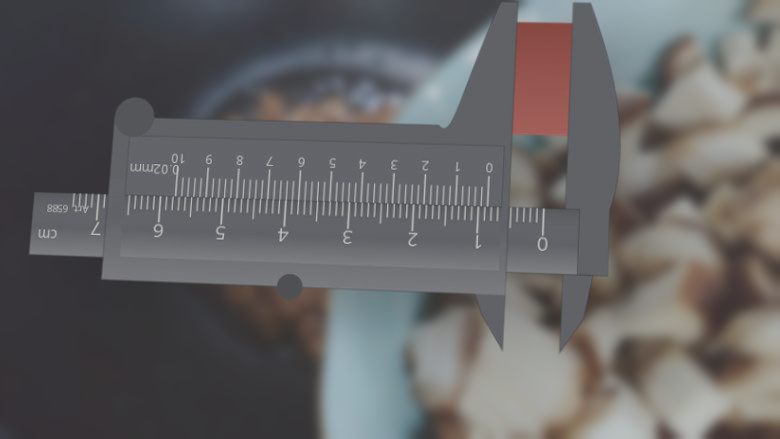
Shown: 8.6 mm
